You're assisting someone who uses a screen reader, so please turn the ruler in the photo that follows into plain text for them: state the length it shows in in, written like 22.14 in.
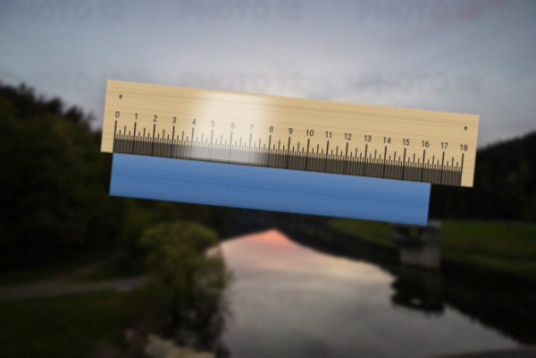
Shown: 16.5 in
